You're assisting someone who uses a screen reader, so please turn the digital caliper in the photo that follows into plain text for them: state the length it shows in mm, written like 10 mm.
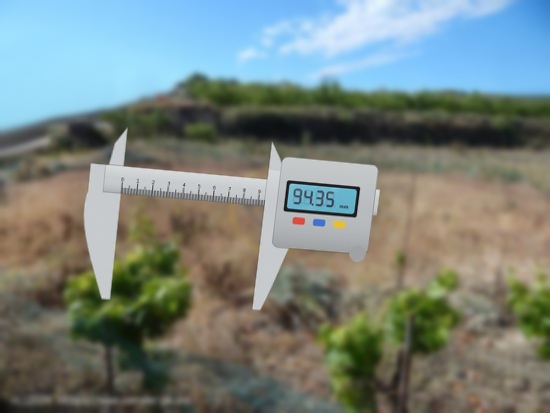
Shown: 94.35 mm
